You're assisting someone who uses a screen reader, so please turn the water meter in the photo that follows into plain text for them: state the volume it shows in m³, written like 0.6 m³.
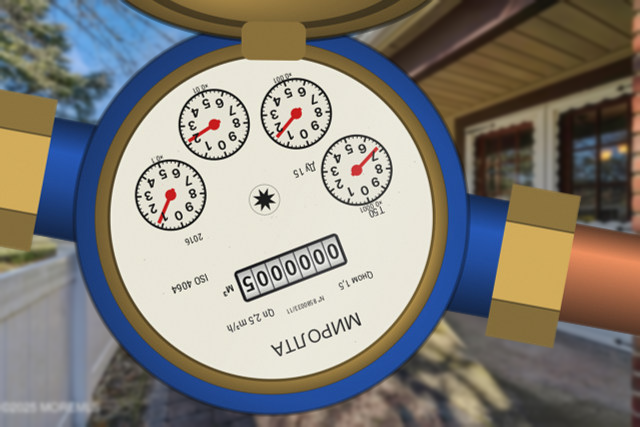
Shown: 5.1216 m³
